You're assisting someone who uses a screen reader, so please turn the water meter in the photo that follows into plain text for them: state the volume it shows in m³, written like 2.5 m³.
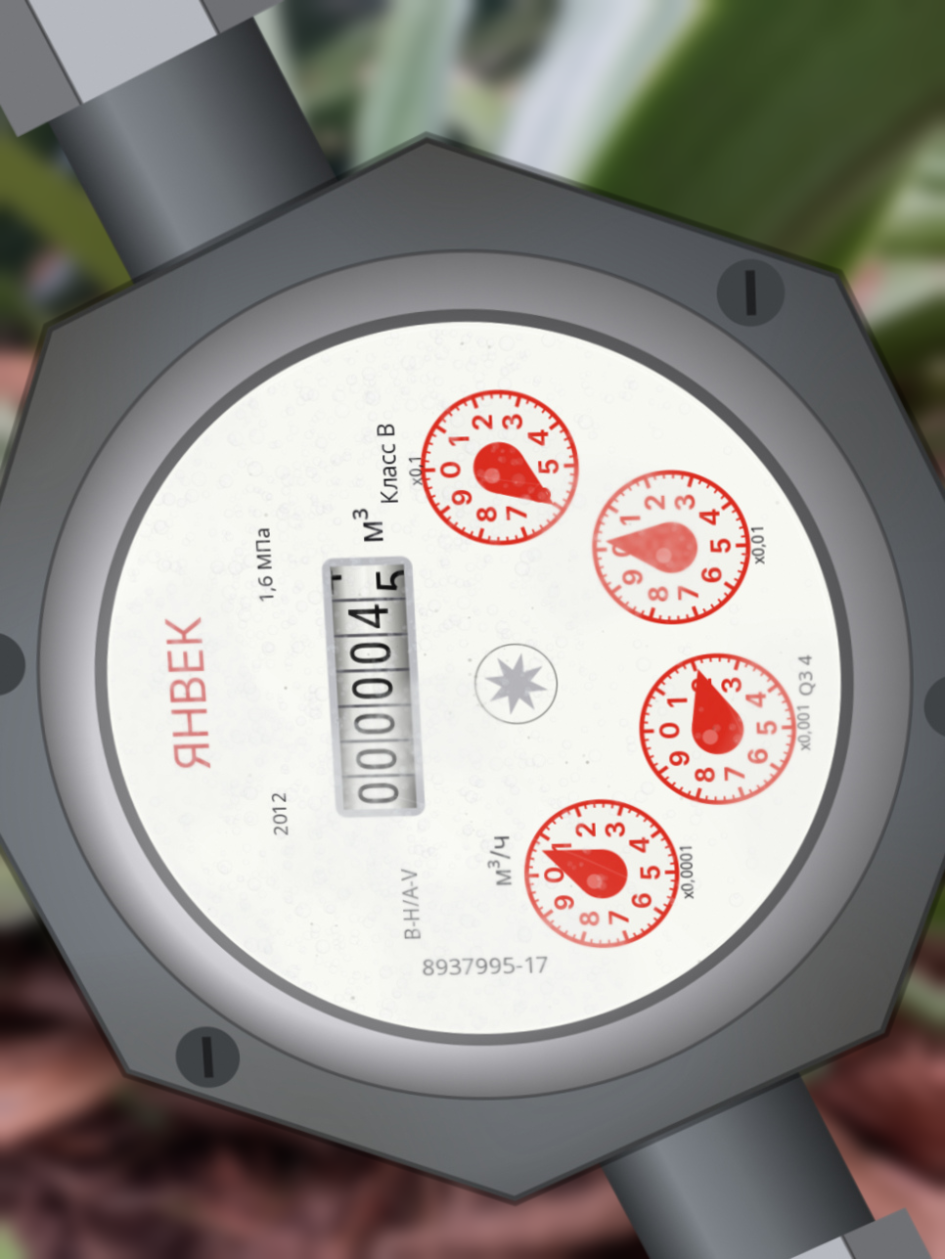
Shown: 44.6020 m³
